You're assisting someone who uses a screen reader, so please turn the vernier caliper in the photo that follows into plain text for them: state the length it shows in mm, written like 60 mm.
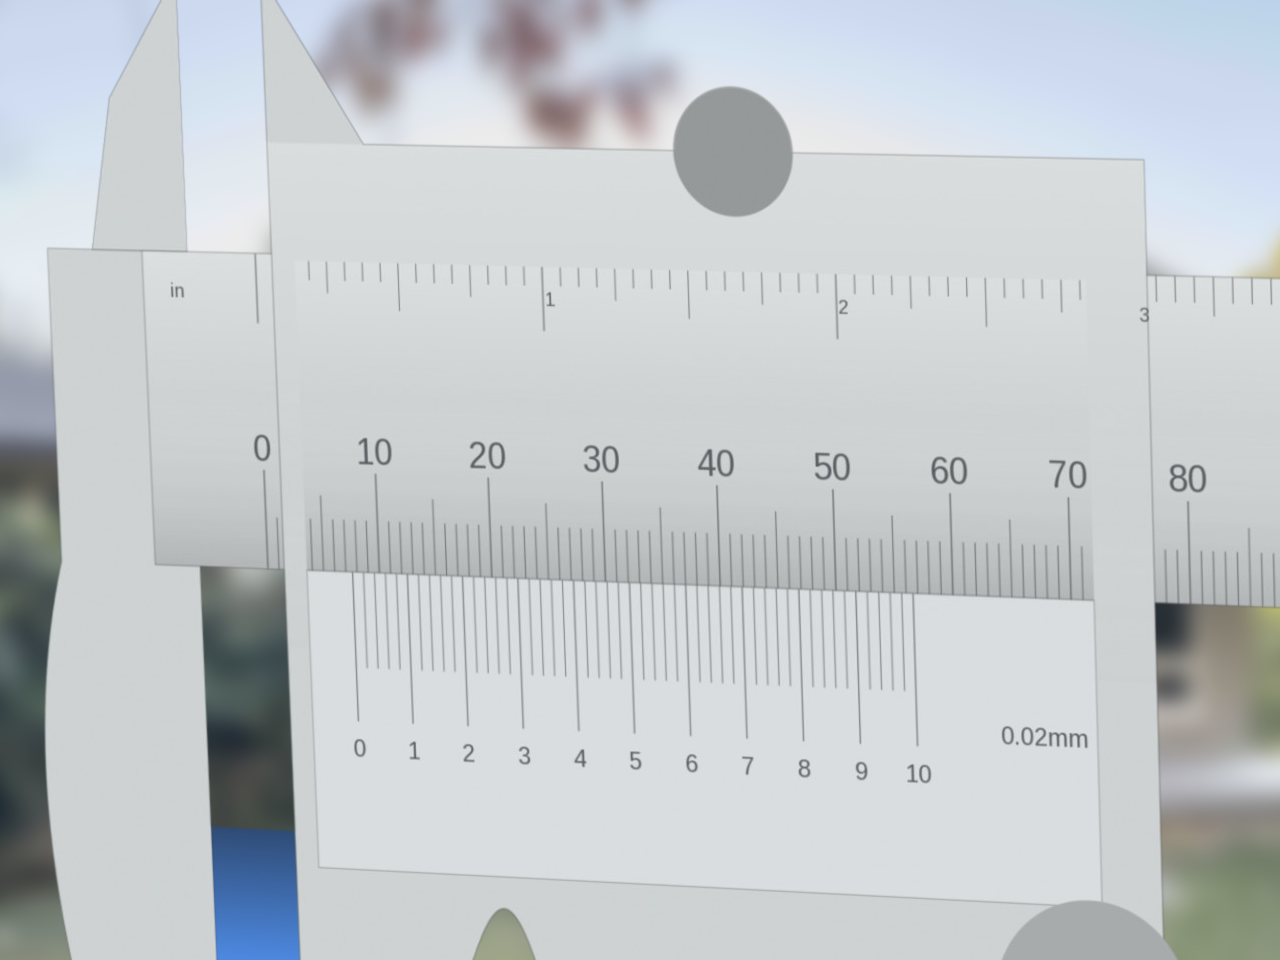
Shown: 7.6 mm
